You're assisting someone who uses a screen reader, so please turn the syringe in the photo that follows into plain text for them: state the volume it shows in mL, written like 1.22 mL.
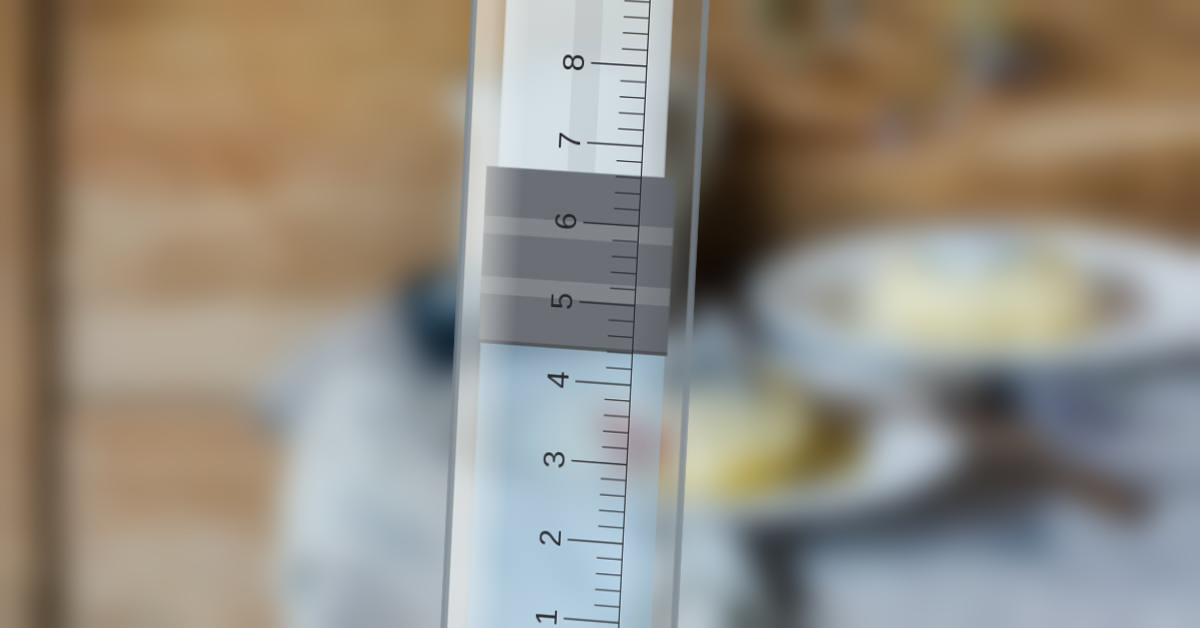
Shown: 4.4 mL
